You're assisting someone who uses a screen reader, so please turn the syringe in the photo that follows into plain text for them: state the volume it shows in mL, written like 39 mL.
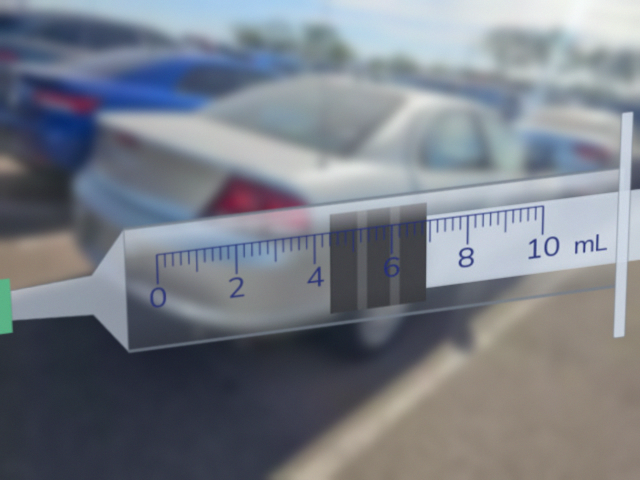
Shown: 4.4 mL
